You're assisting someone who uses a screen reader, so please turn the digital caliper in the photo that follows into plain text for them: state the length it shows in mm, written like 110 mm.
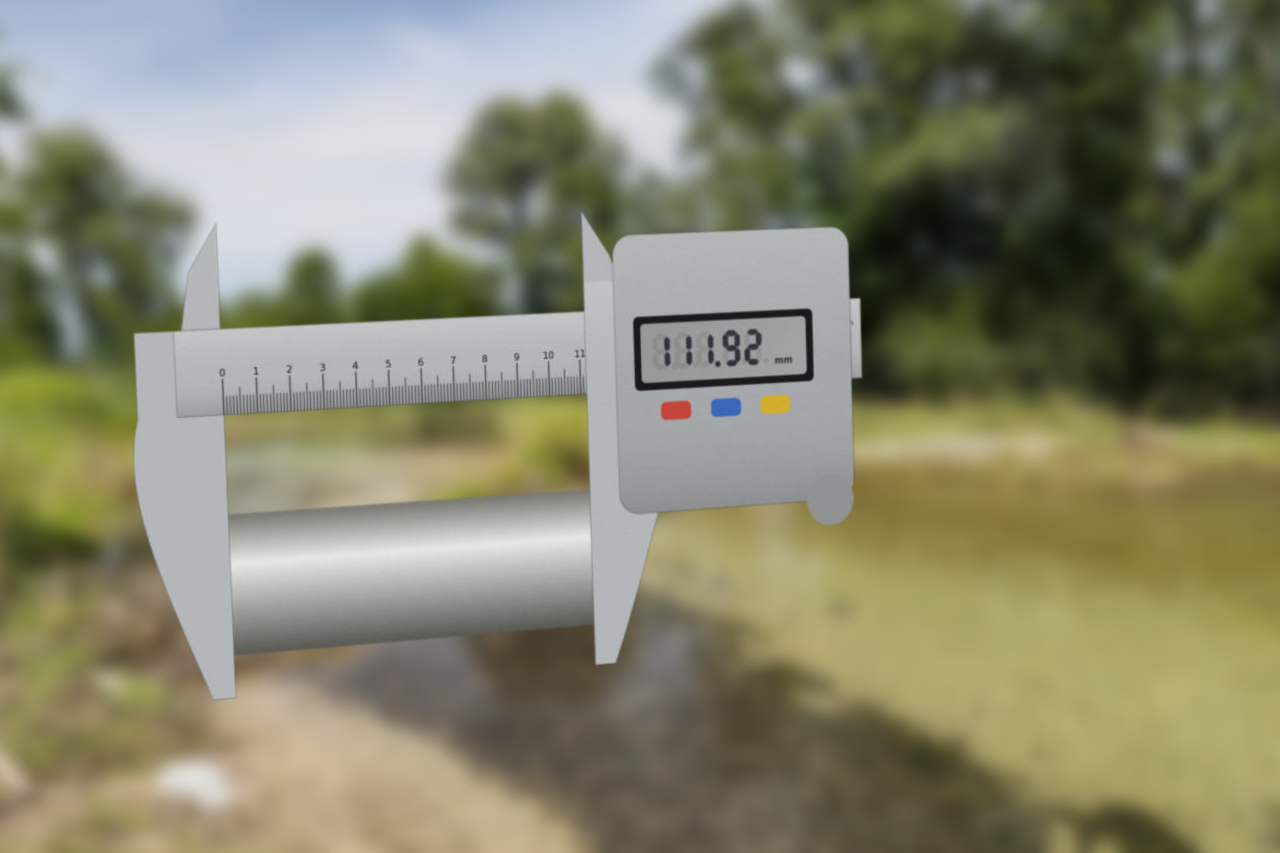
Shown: 111.92 mm
